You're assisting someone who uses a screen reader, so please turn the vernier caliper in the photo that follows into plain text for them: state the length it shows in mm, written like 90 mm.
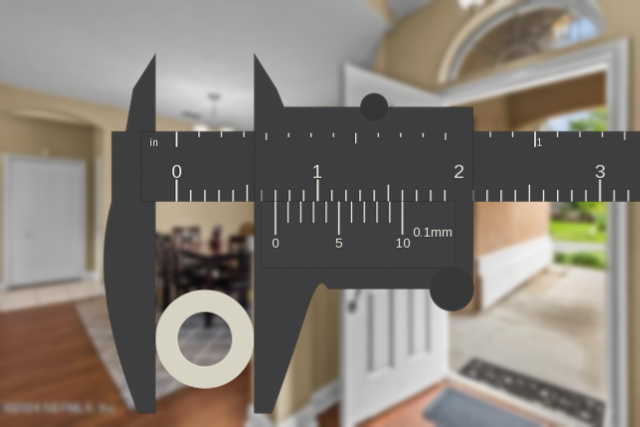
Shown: 7.0 mm
